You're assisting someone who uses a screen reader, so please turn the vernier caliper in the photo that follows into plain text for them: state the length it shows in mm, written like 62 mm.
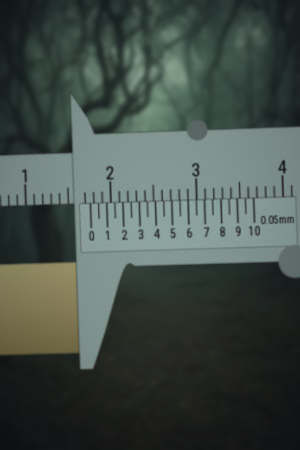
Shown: 17.6 mm
